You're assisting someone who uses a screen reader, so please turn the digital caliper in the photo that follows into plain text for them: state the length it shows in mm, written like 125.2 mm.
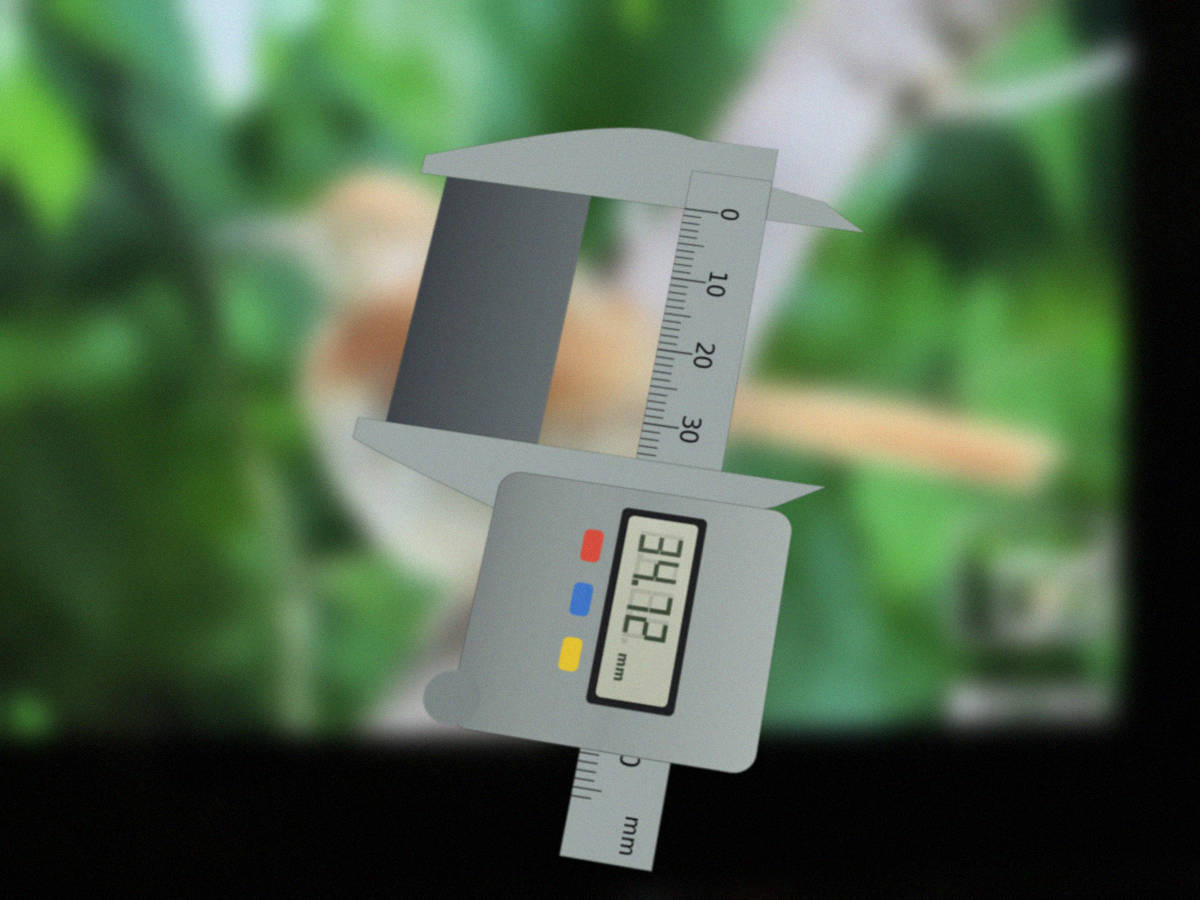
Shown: 34.72 mm
